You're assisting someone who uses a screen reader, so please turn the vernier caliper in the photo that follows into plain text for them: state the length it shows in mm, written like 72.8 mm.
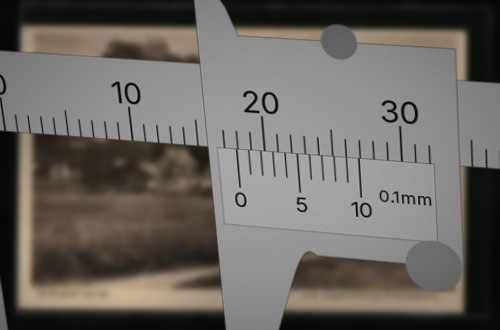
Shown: 17.9 mm
